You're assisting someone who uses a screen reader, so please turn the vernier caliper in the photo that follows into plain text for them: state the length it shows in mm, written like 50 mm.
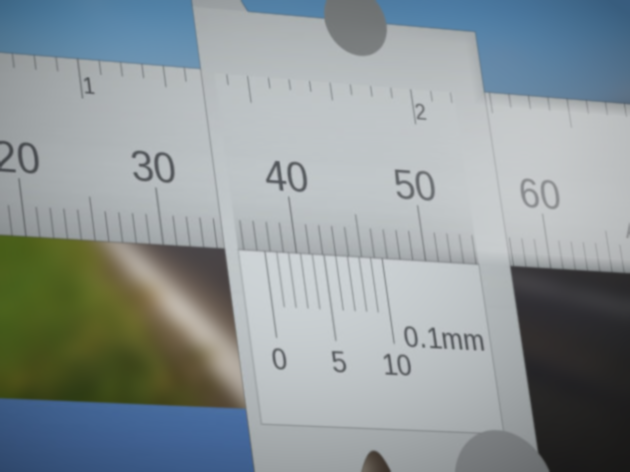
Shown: 37.6 mm
